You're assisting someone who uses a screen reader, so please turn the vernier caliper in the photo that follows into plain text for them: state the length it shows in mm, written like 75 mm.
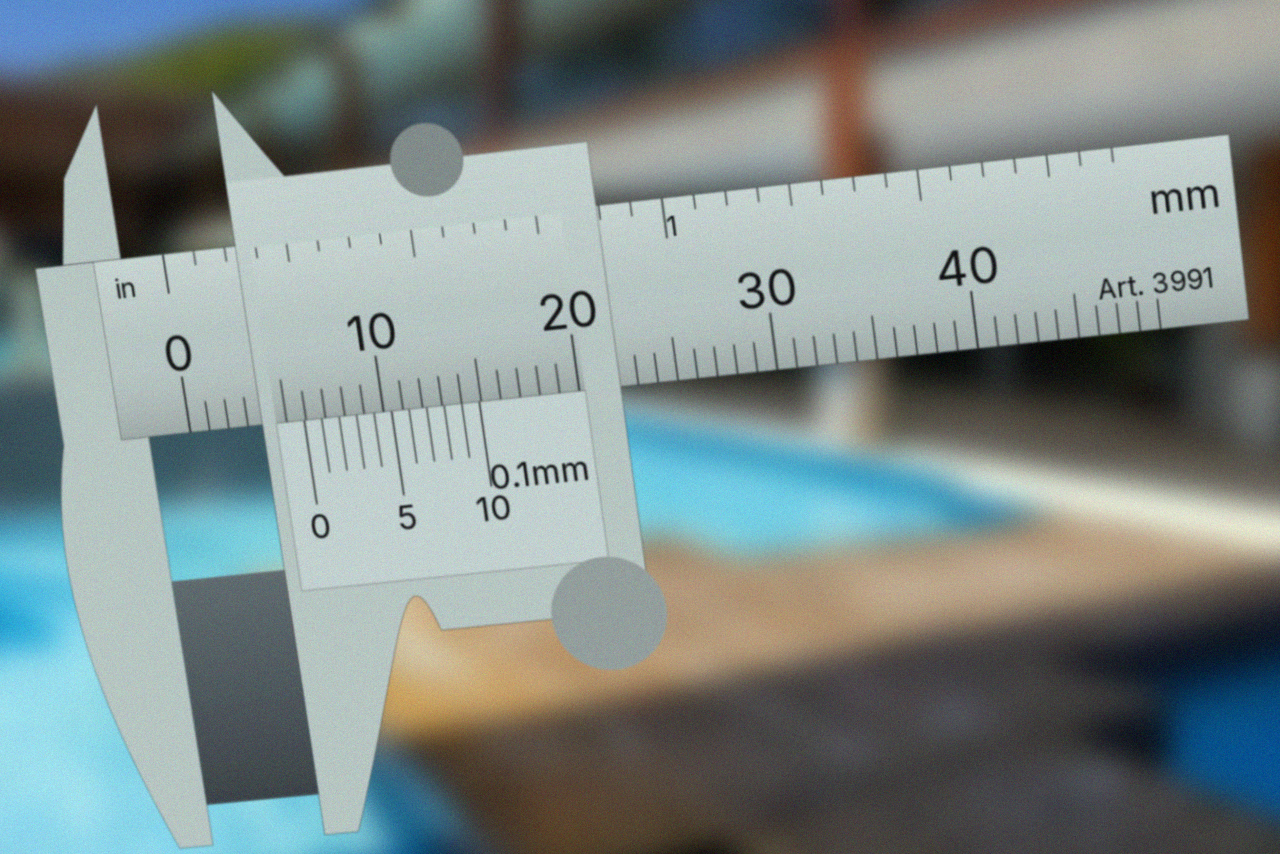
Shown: 5.9 mm
